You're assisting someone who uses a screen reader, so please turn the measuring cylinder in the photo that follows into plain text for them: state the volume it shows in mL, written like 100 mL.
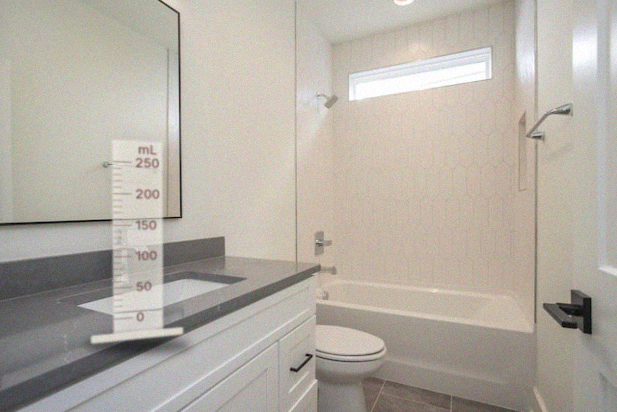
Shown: 10 mL
